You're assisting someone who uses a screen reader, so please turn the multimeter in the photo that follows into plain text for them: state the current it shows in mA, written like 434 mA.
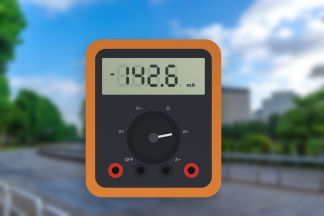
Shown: -142.6 mA
